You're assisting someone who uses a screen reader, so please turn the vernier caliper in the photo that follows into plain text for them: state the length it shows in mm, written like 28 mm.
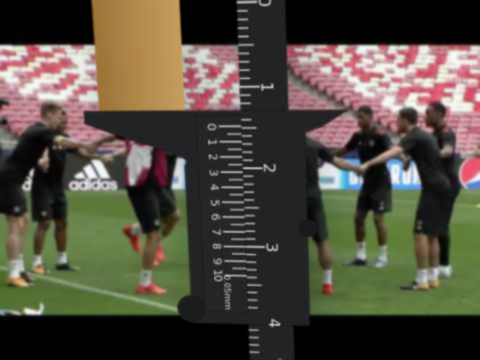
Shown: 14.8 mm
